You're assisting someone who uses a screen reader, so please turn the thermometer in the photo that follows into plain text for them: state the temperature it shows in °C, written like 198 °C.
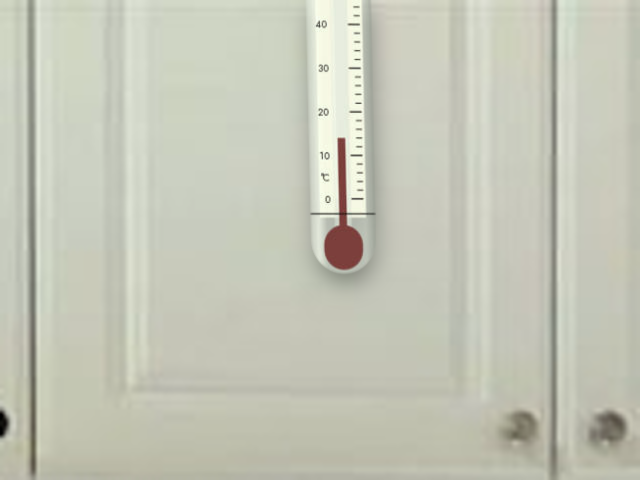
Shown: 14 °C
